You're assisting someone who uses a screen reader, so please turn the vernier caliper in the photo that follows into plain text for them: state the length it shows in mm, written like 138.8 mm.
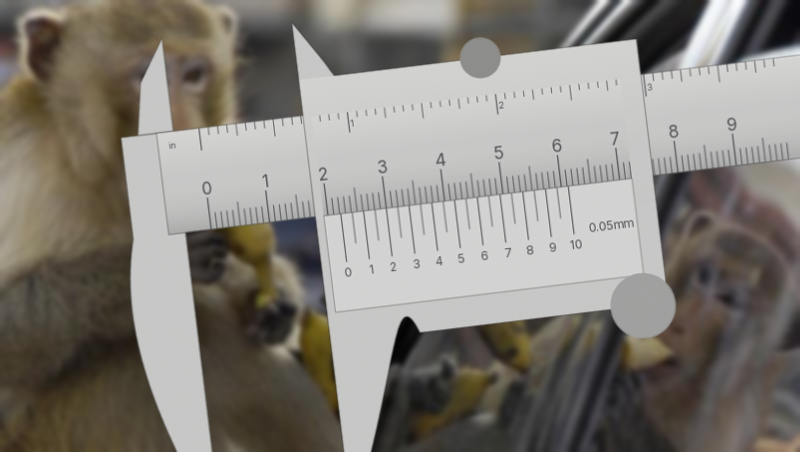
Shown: 22.2 mm
